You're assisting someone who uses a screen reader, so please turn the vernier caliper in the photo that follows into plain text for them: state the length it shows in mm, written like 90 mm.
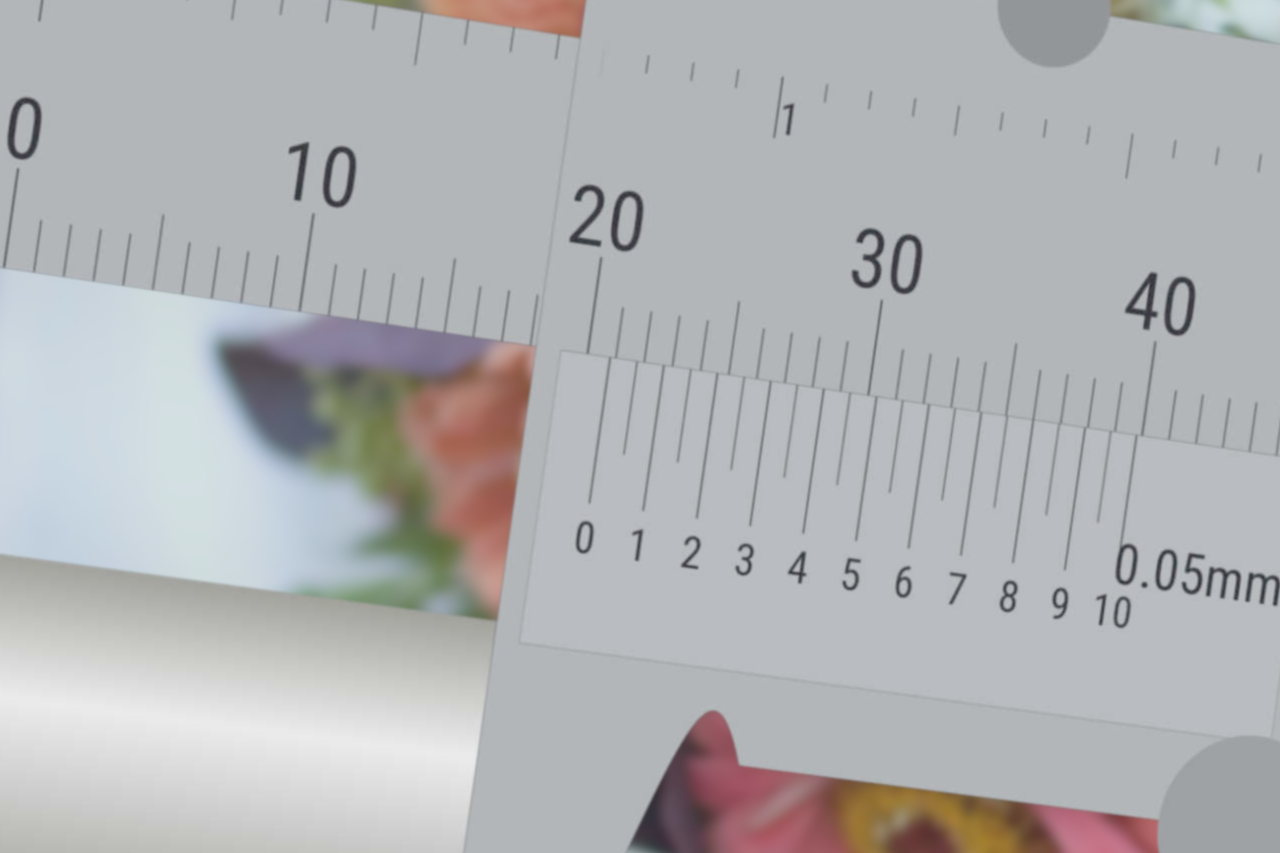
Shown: 20.8 mm
